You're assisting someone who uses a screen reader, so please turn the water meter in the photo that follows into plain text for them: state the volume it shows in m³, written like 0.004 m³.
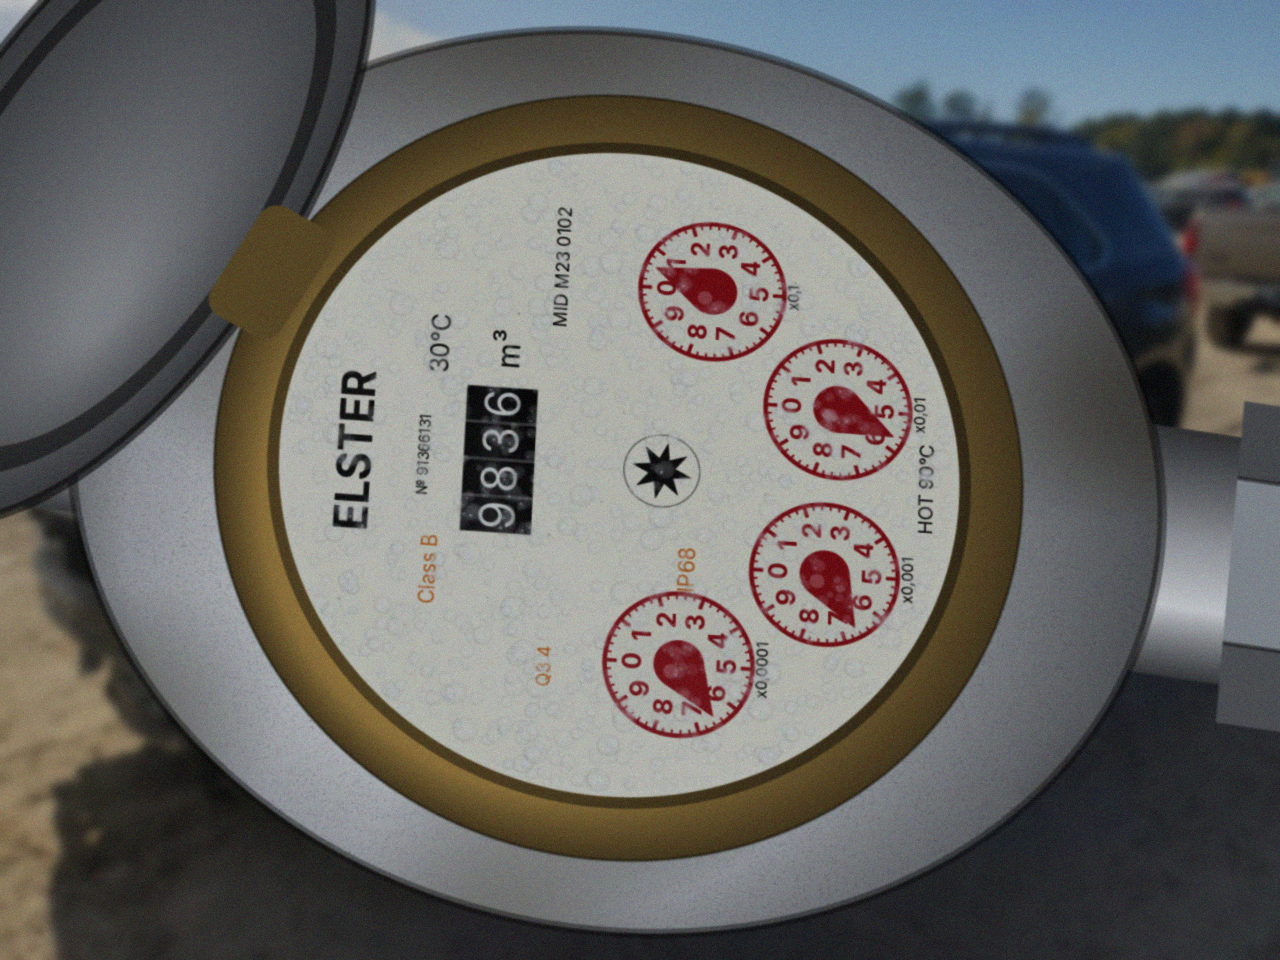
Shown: 9836.0566 m³
